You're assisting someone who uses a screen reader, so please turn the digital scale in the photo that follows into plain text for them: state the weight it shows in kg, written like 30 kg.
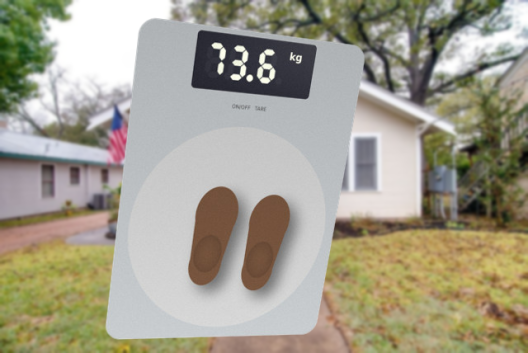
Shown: 73.6 kg
